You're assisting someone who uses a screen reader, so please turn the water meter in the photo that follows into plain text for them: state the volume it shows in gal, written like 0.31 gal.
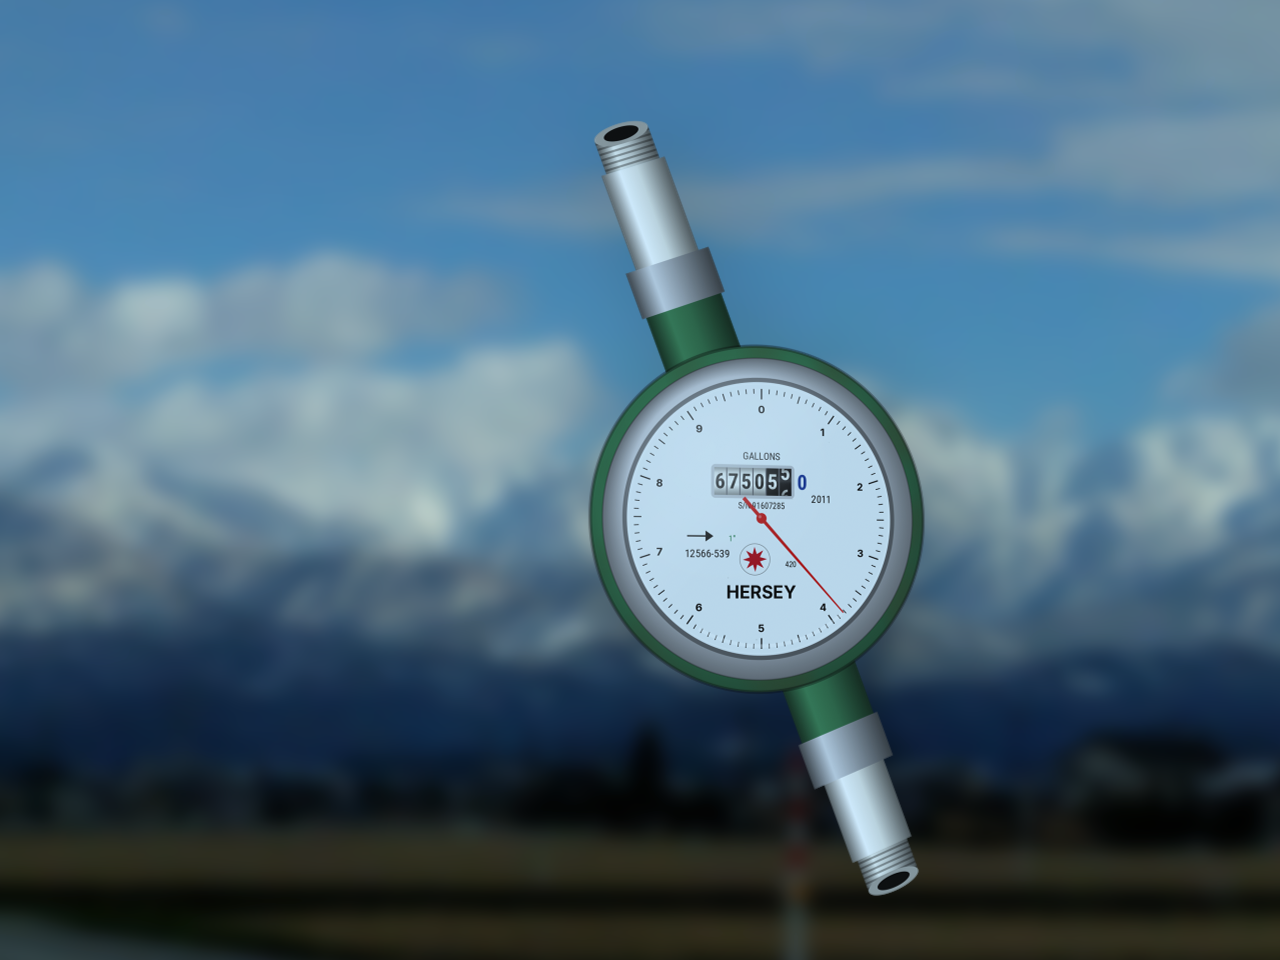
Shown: 6750553.8 gal
